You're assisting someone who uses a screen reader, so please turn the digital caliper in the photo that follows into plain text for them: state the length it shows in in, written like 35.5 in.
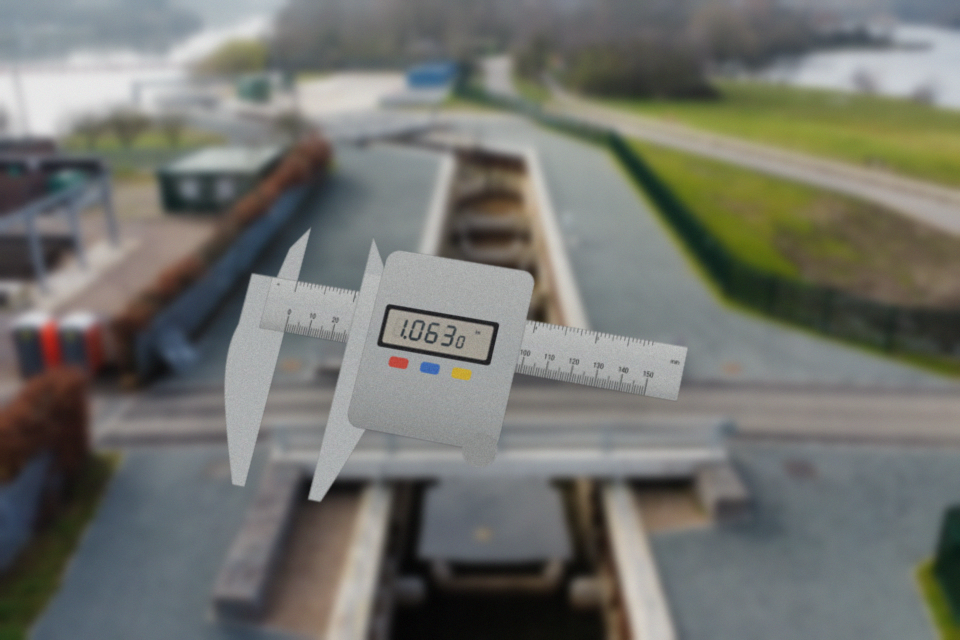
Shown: 1.0630 in
